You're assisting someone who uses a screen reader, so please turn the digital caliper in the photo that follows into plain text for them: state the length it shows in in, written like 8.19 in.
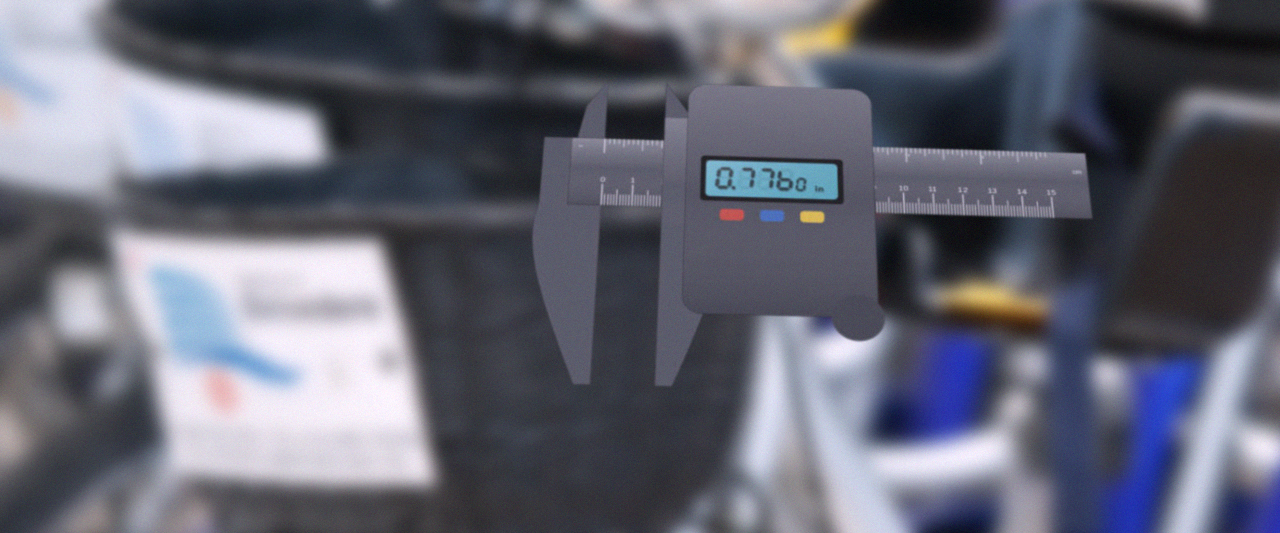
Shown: 0.7760 in
